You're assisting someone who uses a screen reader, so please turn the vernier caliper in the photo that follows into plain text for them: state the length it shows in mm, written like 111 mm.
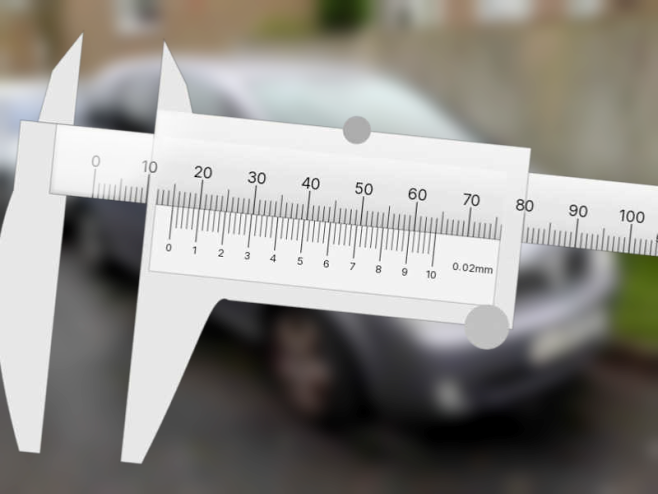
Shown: 15.0 mm
